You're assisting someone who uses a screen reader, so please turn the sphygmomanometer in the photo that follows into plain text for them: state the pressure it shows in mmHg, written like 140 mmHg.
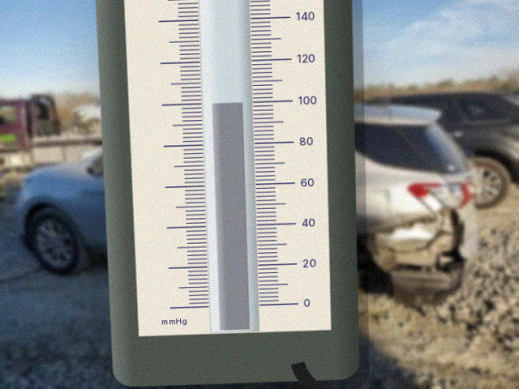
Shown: 100 mmHg
